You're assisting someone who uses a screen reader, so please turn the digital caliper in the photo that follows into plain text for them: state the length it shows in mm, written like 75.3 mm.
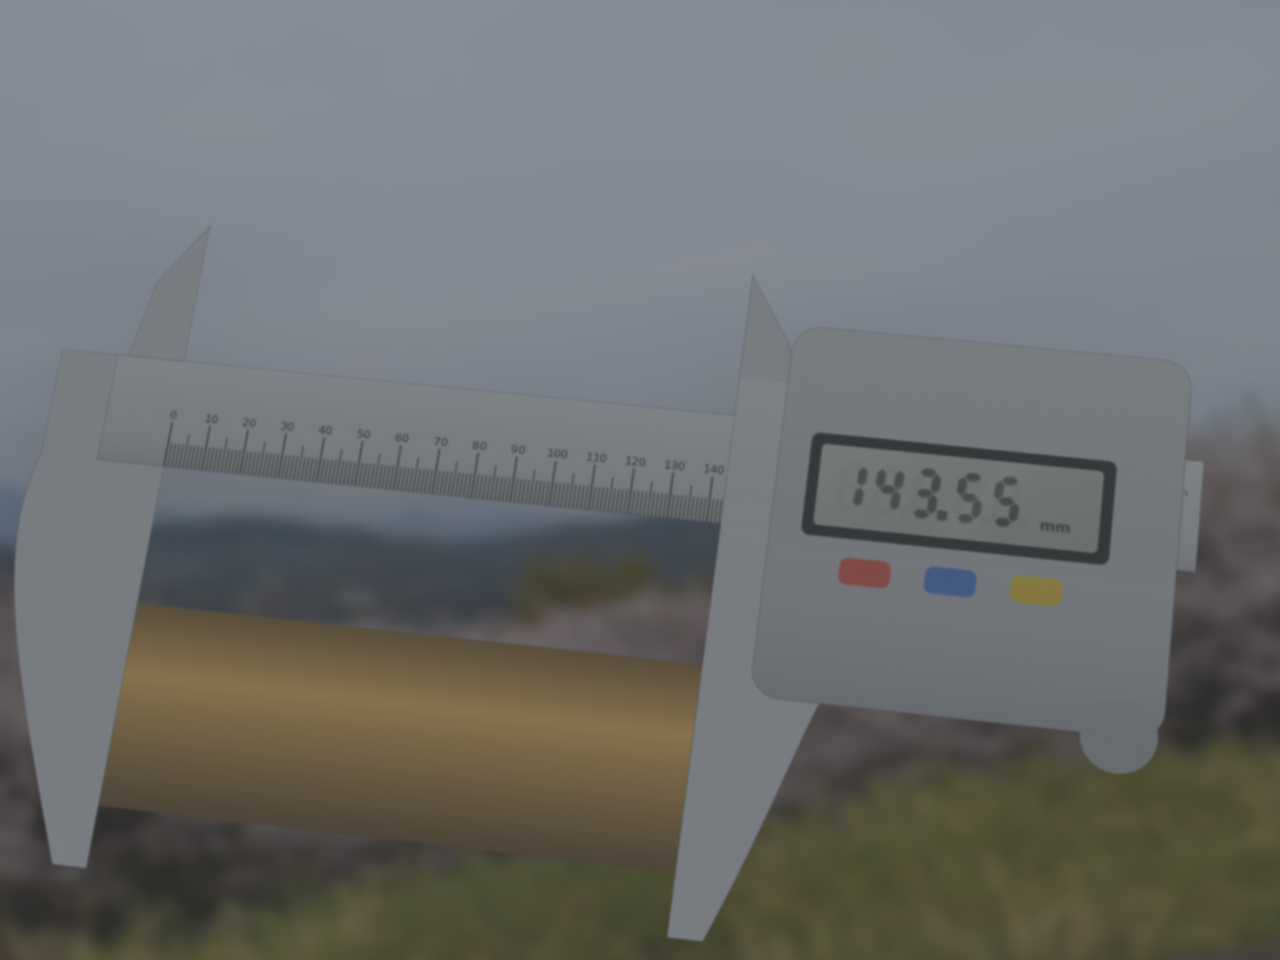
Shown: 143.55 mm
